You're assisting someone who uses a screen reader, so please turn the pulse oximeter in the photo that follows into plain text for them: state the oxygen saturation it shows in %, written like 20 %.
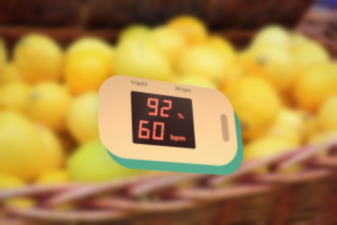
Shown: 92 %
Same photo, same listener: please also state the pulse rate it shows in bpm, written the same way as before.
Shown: 60 bpm
